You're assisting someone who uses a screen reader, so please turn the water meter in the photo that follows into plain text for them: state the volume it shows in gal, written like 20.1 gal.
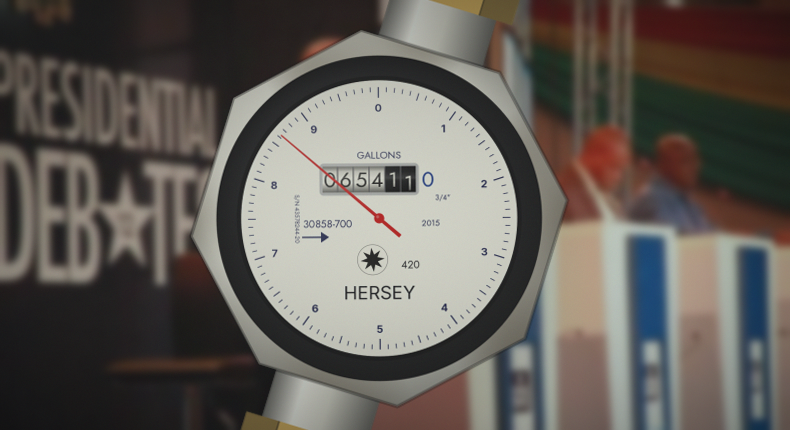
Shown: 654108.6 gal
